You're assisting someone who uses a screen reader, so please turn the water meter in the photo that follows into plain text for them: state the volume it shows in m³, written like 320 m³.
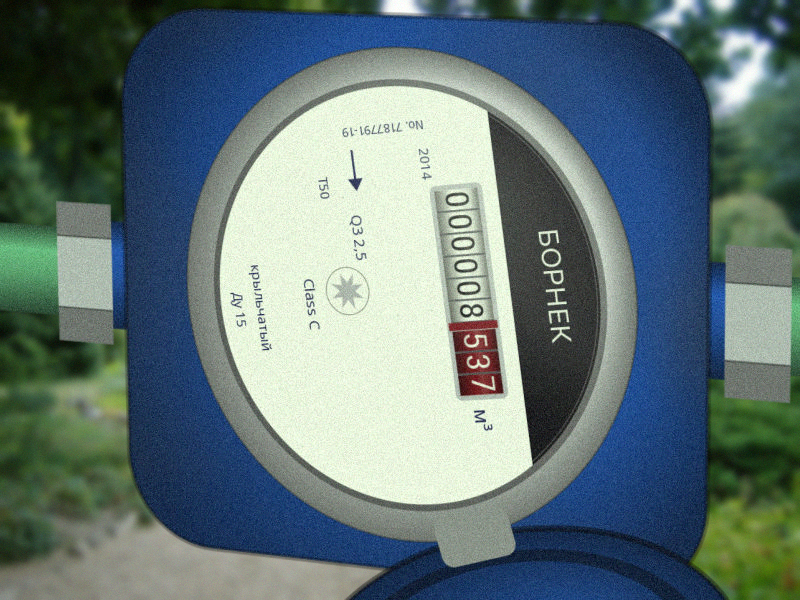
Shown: 8.537 m³
